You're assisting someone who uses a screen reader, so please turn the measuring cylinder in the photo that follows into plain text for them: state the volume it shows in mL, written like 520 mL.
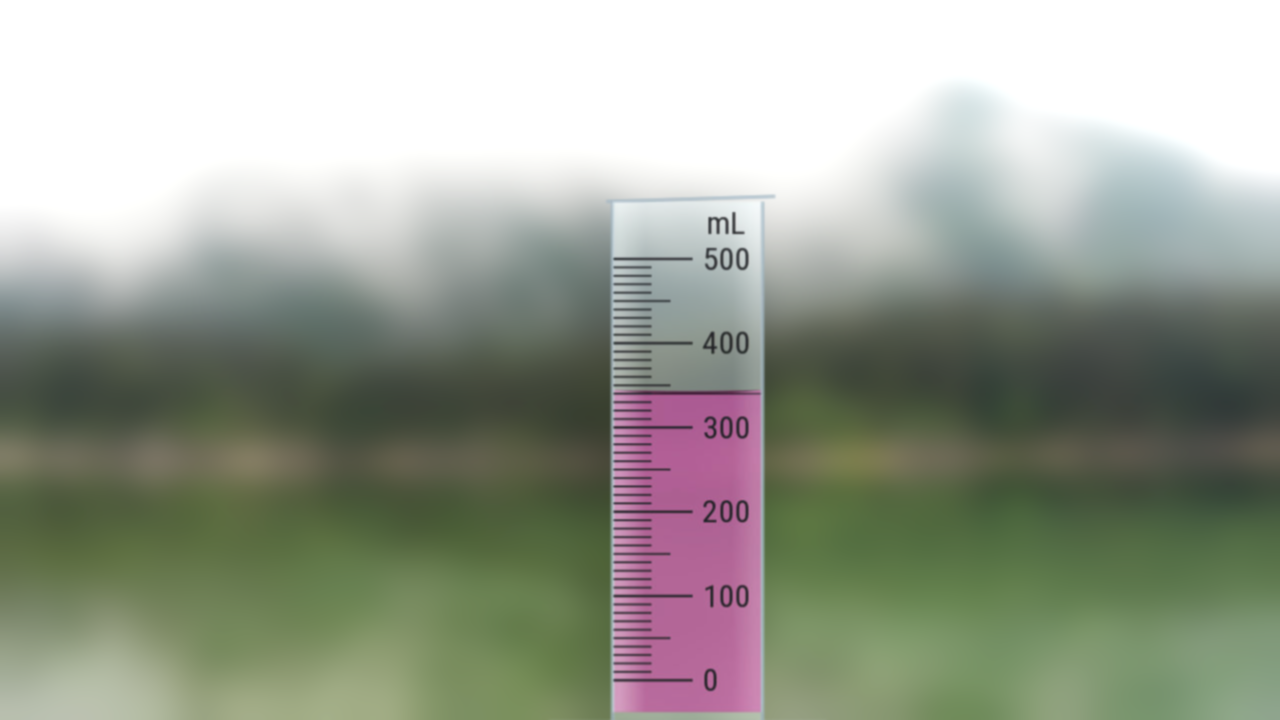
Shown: 340 mL
